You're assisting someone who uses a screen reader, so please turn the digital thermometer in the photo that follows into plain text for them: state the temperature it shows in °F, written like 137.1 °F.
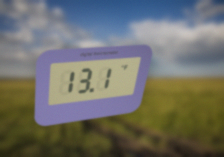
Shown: 13.1 °F
